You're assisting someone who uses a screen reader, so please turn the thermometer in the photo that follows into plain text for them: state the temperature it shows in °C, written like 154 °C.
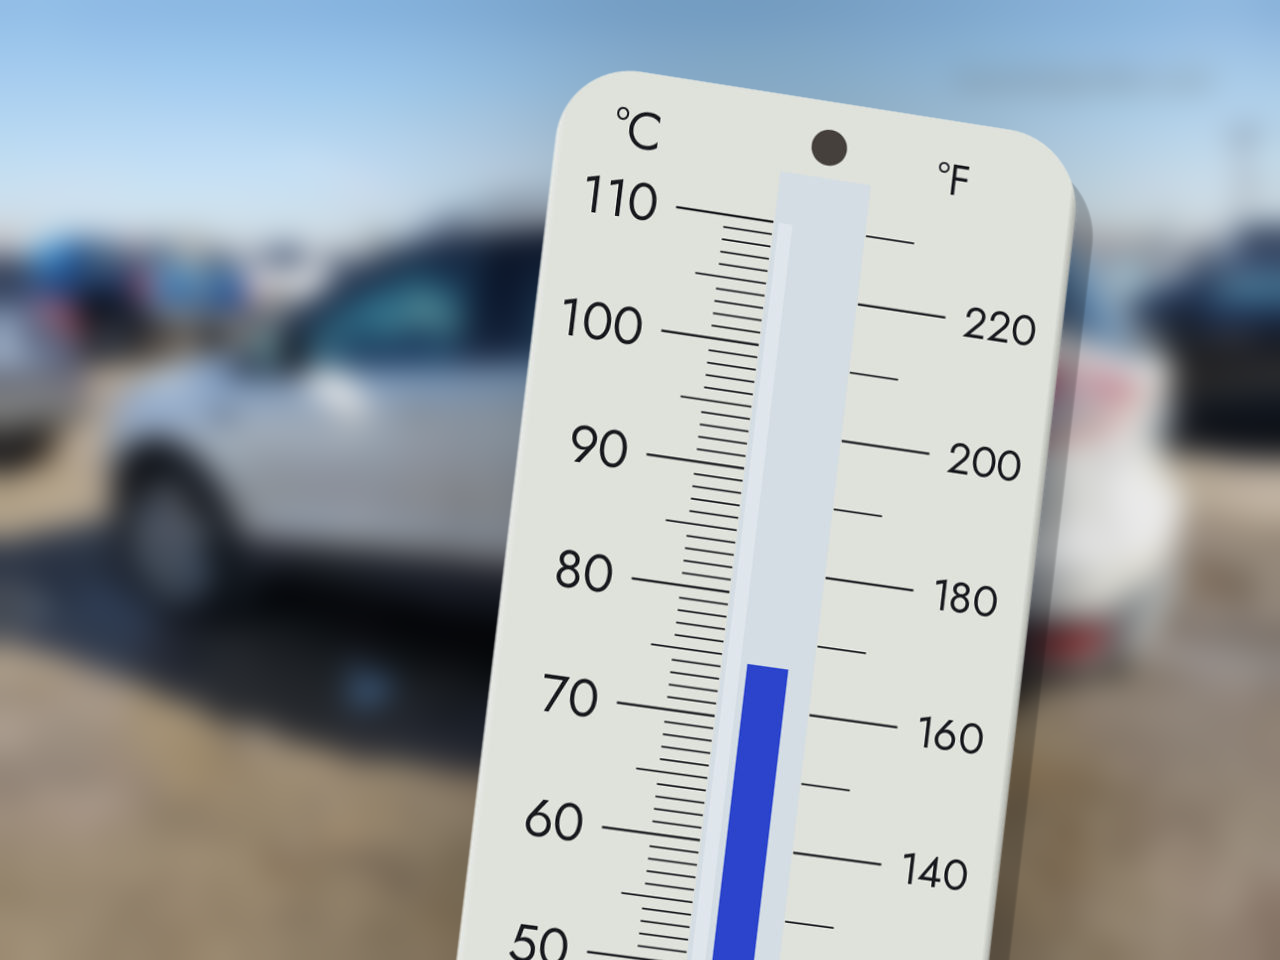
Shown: 74.5 °C
